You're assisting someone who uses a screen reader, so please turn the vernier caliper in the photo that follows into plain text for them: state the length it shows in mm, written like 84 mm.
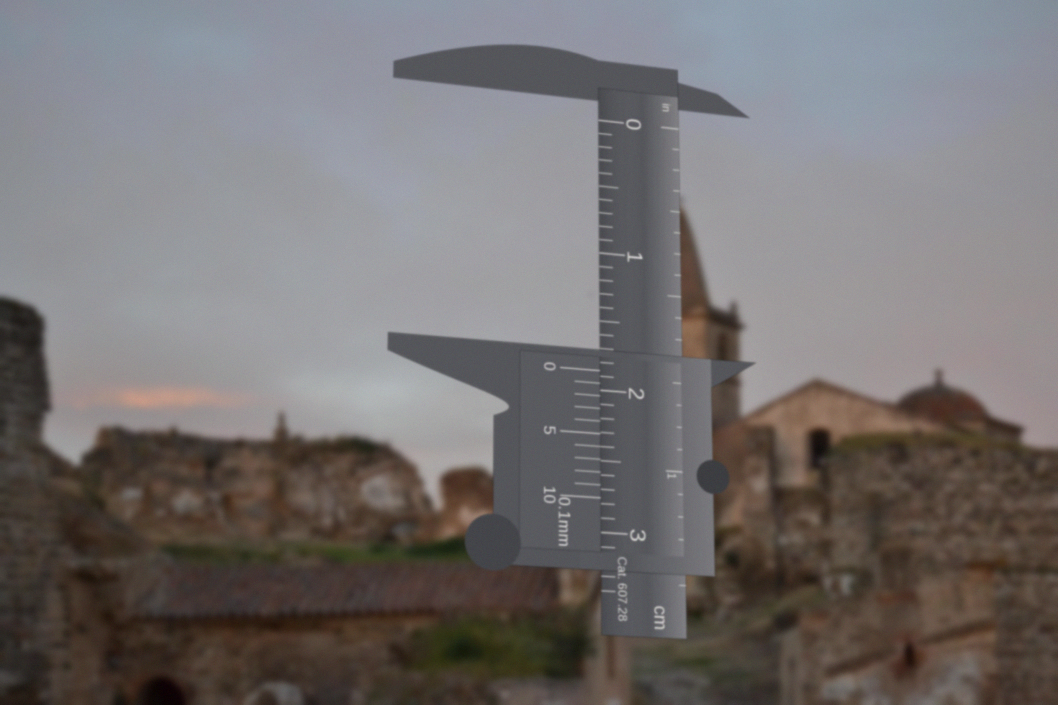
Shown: 18.6 mm
